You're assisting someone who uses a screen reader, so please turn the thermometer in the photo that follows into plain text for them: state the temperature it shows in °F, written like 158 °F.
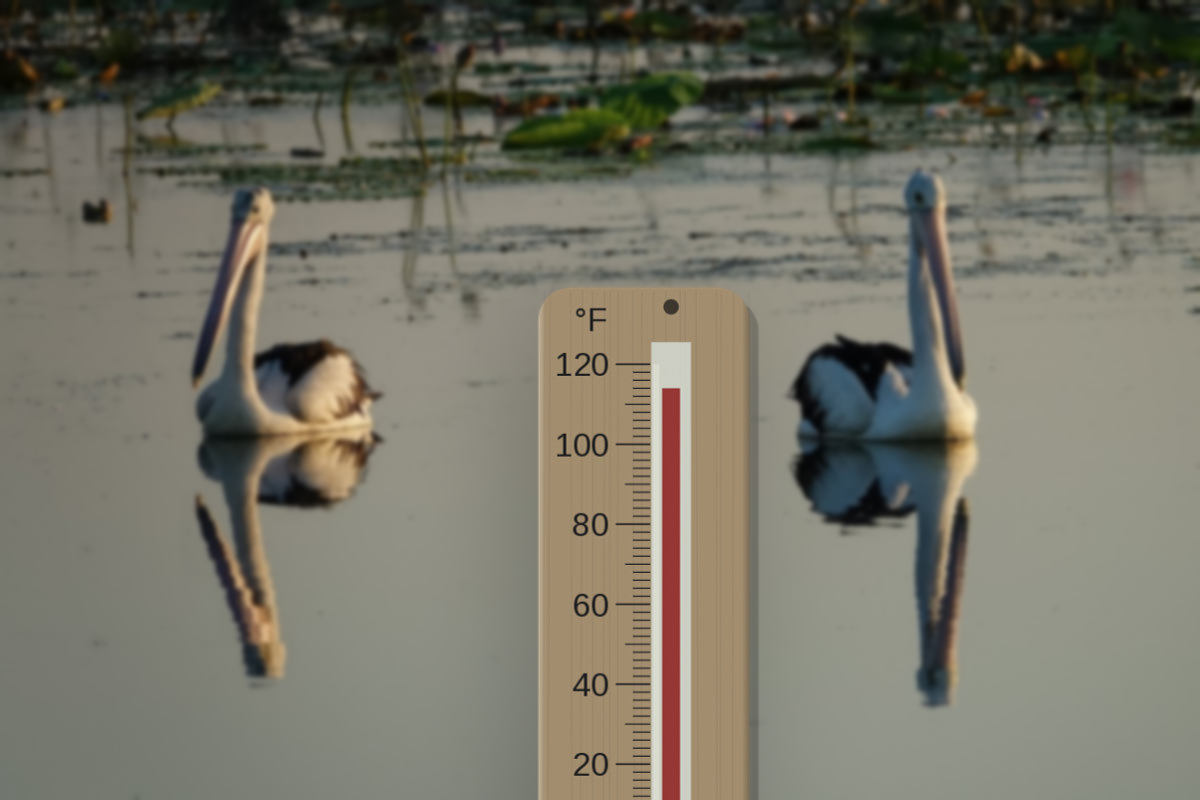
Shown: 114 °F
